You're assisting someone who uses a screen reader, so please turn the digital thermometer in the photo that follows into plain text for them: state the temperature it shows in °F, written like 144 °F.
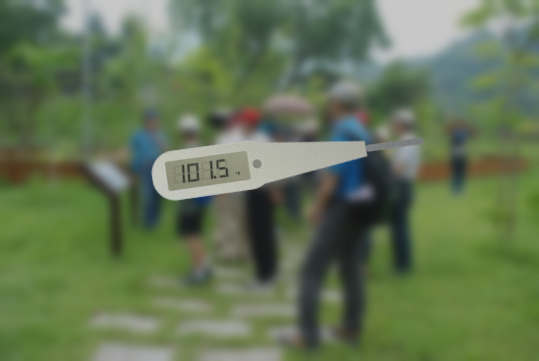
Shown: 101.5 °F
